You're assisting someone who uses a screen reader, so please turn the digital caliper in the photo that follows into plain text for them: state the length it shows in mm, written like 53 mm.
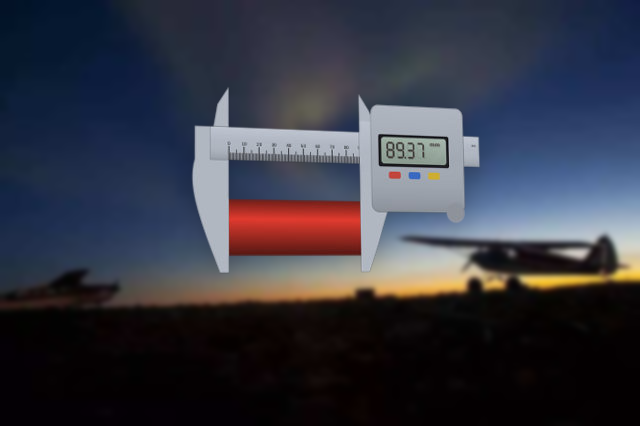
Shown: 89.37 mm
